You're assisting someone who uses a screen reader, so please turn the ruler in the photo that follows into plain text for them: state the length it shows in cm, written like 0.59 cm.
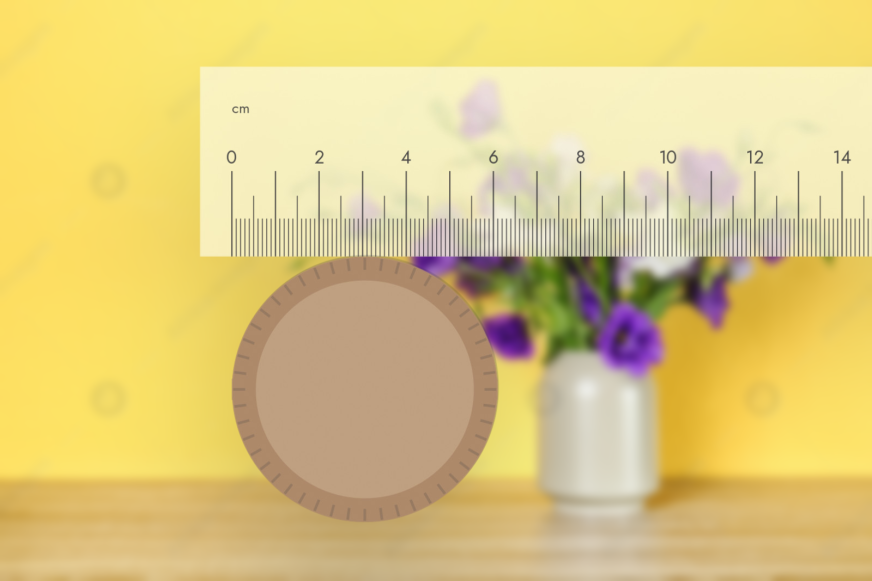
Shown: 6.1 cm
